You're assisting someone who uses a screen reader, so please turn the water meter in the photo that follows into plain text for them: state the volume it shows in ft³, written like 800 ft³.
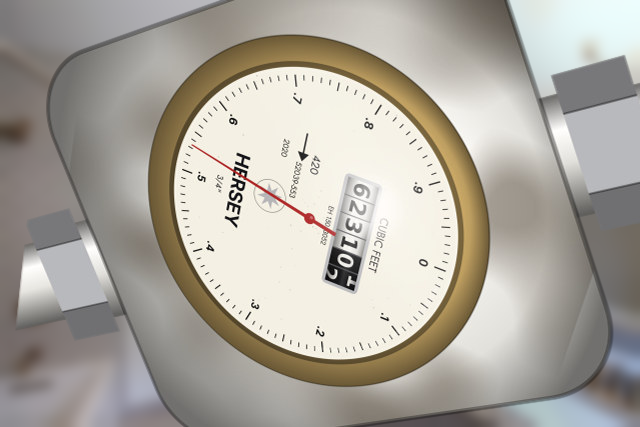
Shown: 623101.53 ft³
